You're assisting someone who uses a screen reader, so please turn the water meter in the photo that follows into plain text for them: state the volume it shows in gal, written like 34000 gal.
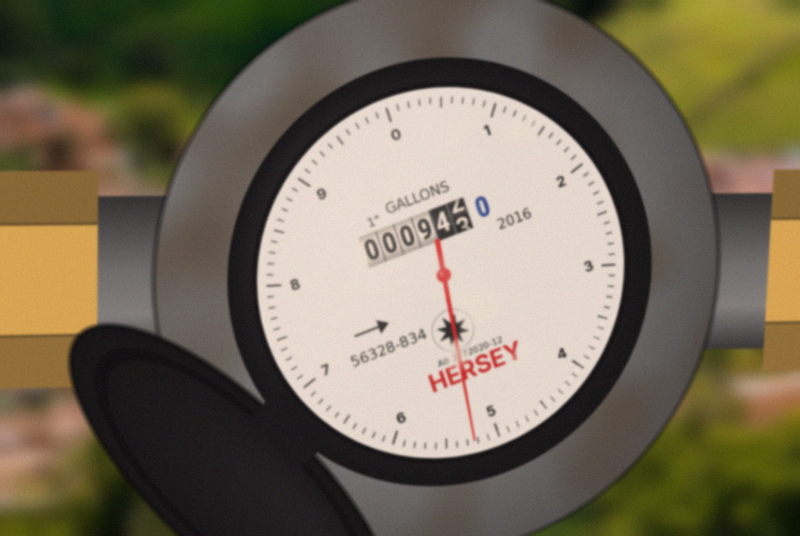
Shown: 9425.2 gal
